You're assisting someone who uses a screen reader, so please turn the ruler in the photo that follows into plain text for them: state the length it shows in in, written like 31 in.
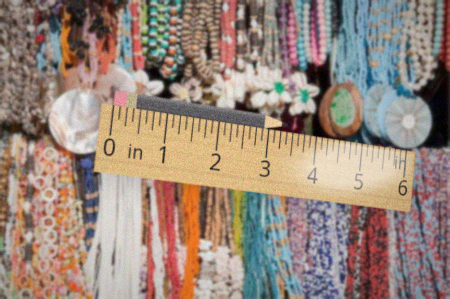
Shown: 3.375 in
